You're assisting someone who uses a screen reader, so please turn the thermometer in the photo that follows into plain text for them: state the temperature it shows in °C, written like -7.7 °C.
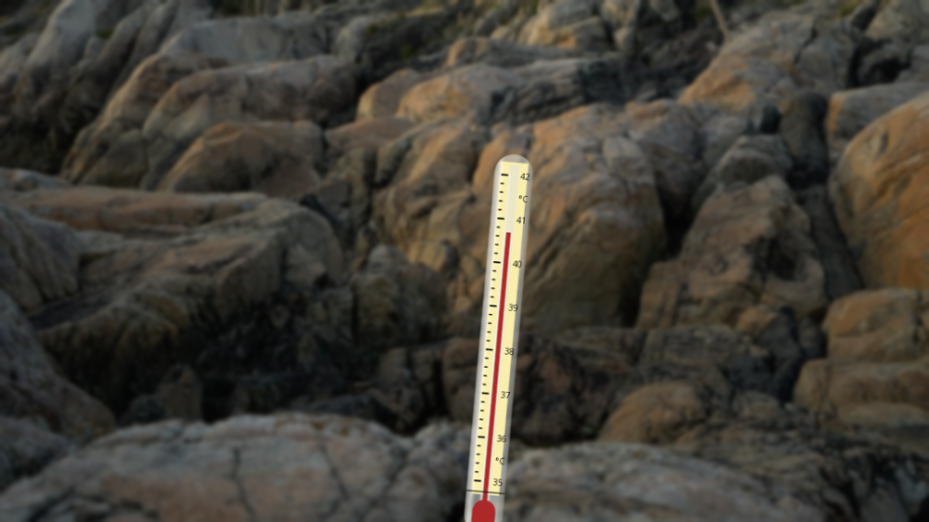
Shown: 40.7 °C
